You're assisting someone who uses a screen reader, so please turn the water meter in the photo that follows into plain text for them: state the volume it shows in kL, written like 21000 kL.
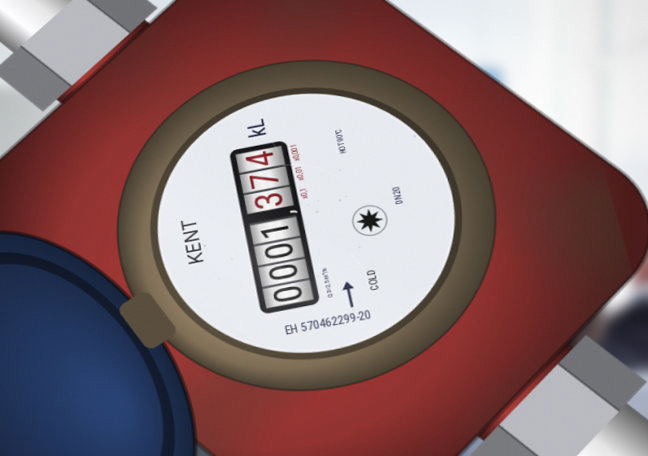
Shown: 1.374 kL
